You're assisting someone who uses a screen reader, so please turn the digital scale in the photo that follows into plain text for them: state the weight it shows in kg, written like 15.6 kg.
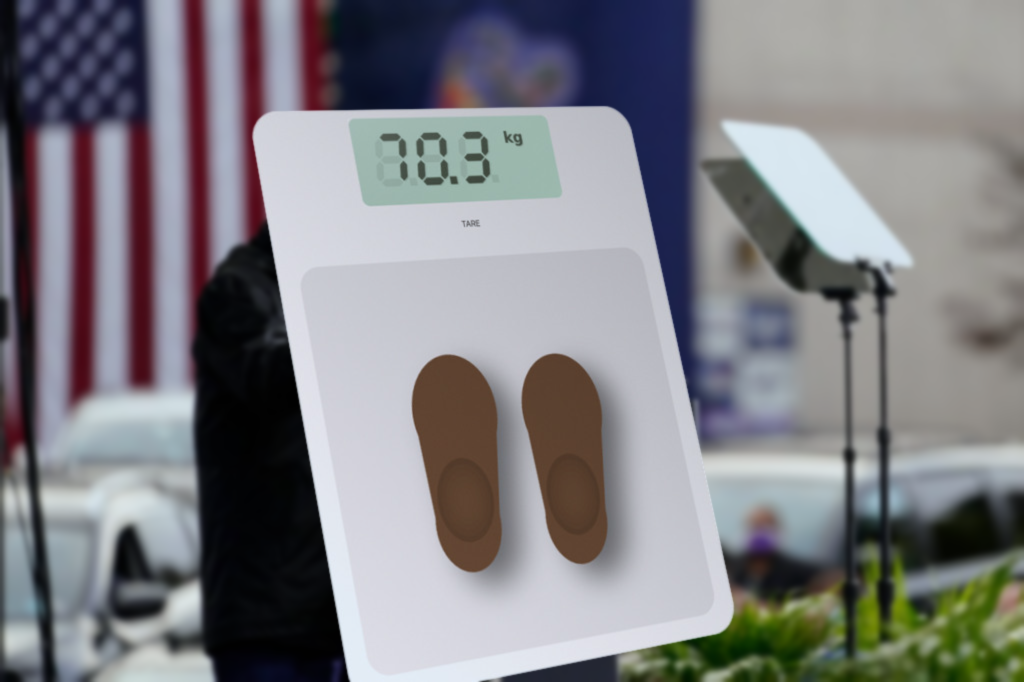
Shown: 70.3 kg
